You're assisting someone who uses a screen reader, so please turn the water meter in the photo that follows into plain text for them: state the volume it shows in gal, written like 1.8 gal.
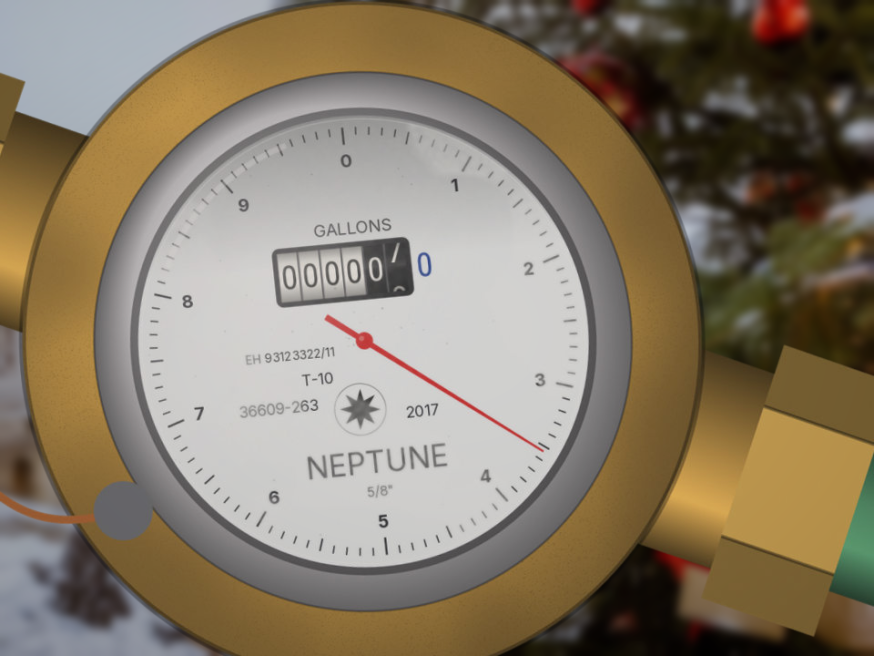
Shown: 73.5 gal
